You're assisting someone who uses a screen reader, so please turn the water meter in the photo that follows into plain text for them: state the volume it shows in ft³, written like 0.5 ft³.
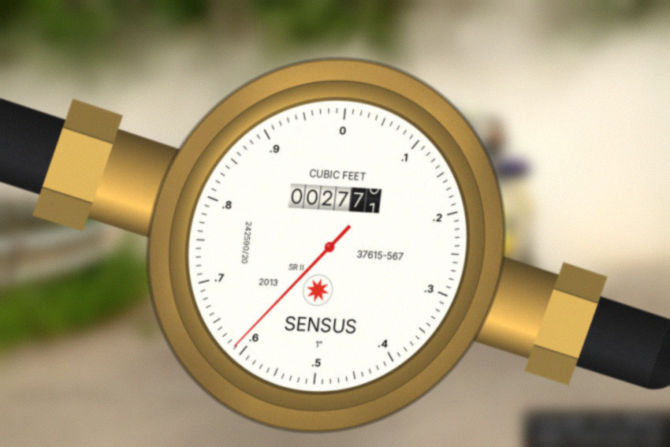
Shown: 2770.61 ft³
